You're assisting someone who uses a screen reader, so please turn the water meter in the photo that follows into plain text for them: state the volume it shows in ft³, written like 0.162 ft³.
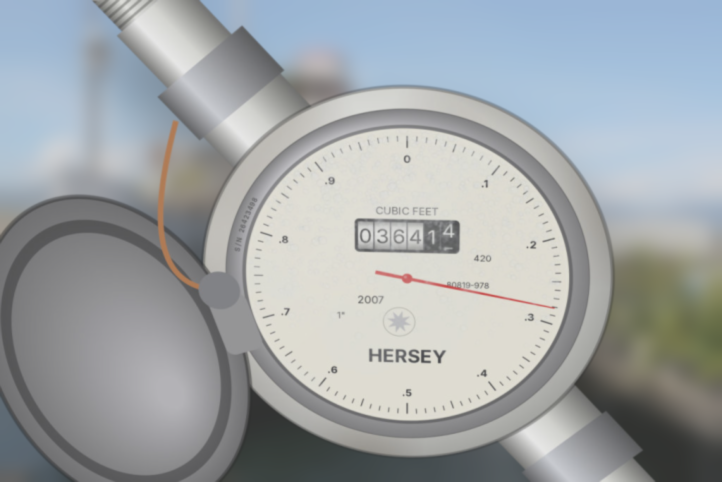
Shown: 36414.28 ft³
